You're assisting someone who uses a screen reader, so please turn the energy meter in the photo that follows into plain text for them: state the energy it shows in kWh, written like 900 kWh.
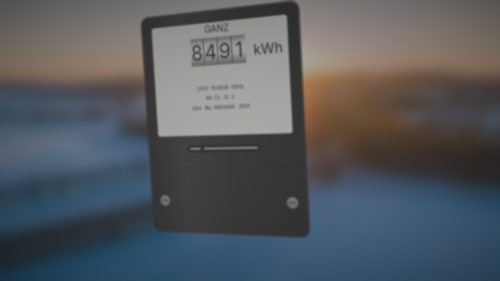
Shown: 8491 kWh
